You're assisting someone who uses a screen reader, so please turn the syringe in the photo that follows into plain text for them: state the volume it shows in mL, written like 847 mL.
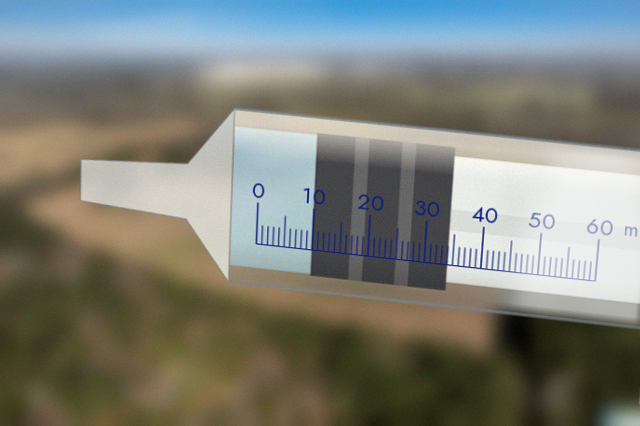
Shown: 10 mL
